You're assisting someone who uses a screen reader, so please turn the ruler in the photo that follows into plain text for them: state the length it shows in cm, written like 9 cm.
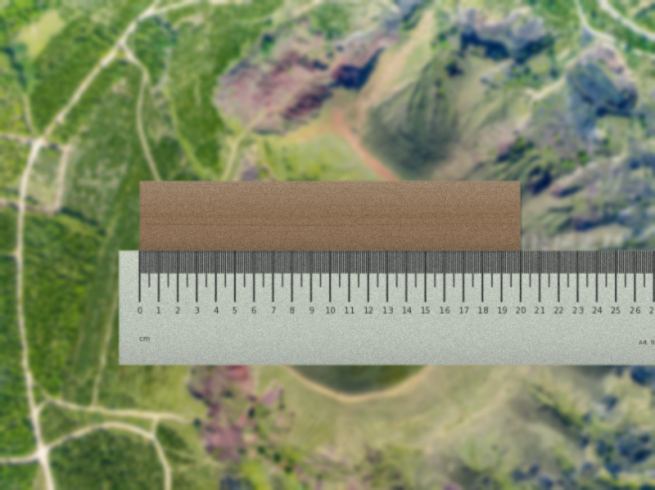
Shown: 20 cm
